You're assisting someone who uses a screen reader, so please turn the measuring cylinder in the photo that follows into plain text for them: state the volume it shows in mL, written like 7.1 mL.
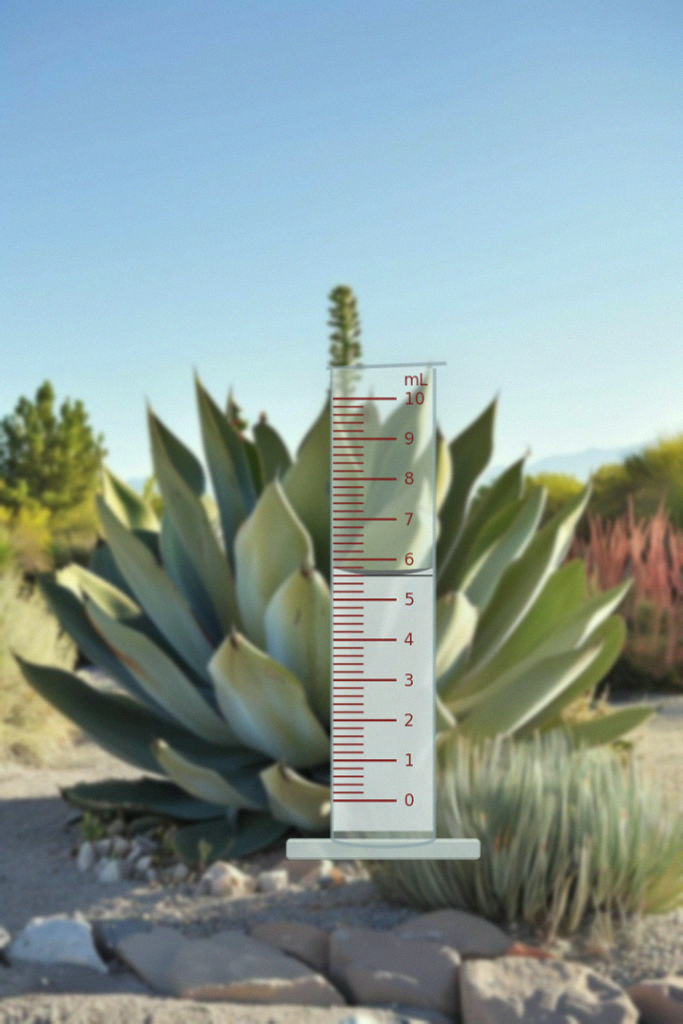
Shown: 5.6 mL
